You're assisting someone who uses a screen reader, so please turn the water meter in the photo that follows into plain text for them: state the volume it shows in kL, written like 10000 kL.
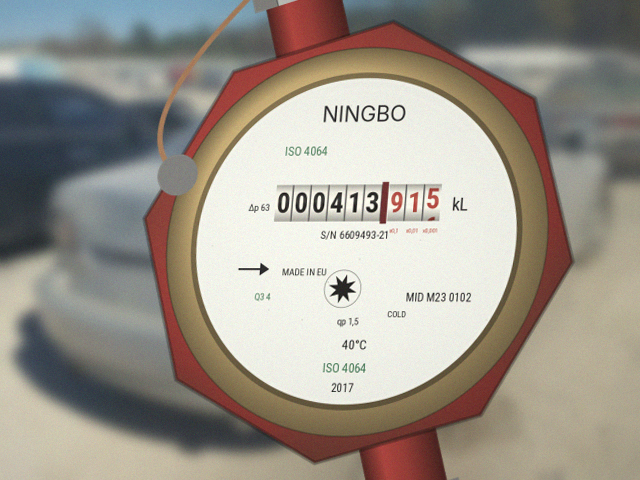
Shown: 413.915 kL
